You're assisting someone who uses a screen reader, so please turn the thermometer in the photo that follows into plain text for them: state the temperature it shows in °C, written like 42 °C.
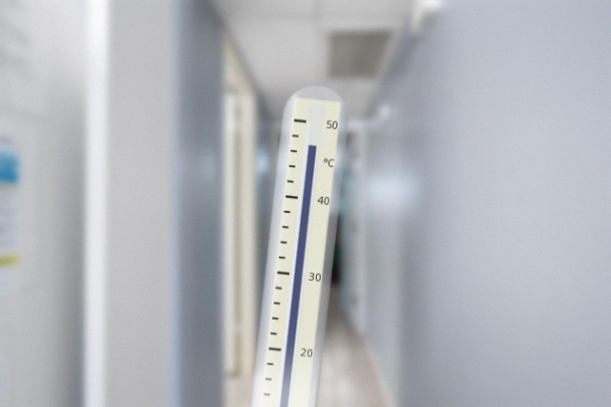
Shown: 47 °C
